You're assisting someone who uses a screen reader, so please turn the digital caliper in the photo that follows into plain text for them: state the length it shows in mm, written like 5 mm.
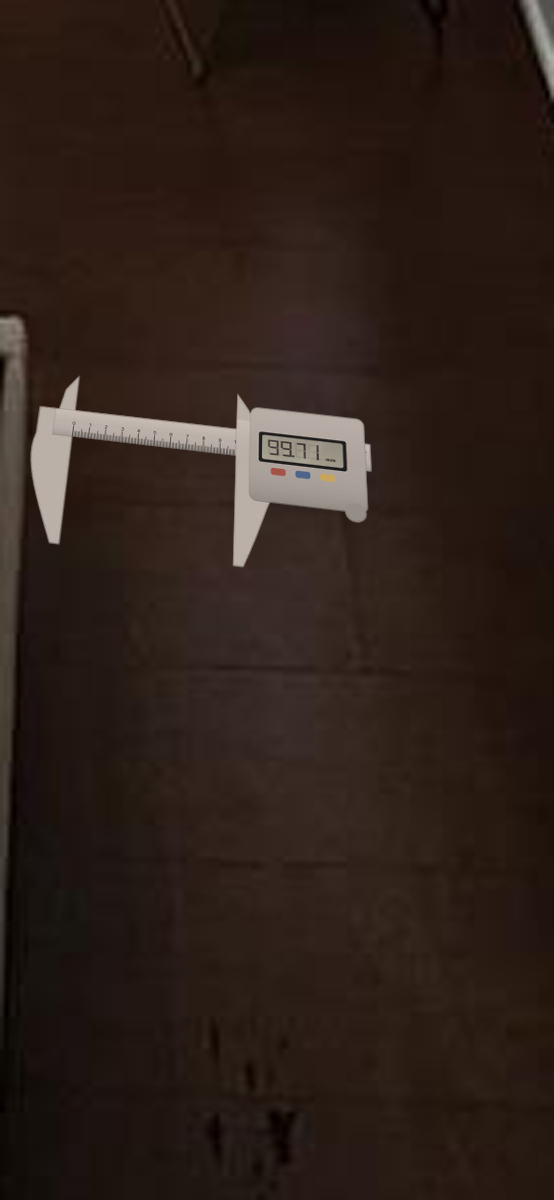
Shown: 99.71 mm
